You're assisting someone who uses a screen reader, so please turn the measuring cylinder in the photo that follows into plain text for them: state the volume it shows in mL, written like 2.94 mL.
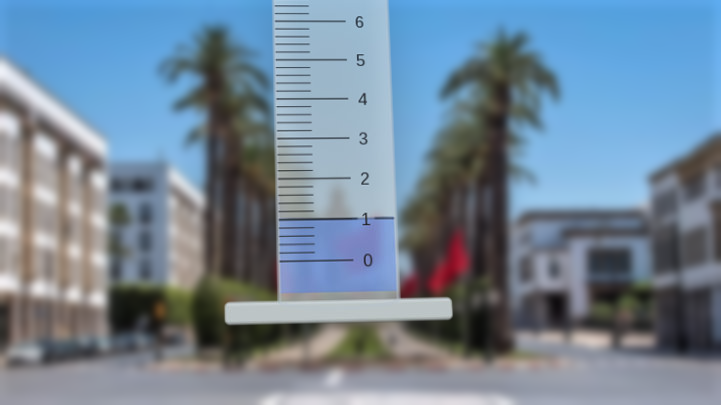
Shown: 1 mL
